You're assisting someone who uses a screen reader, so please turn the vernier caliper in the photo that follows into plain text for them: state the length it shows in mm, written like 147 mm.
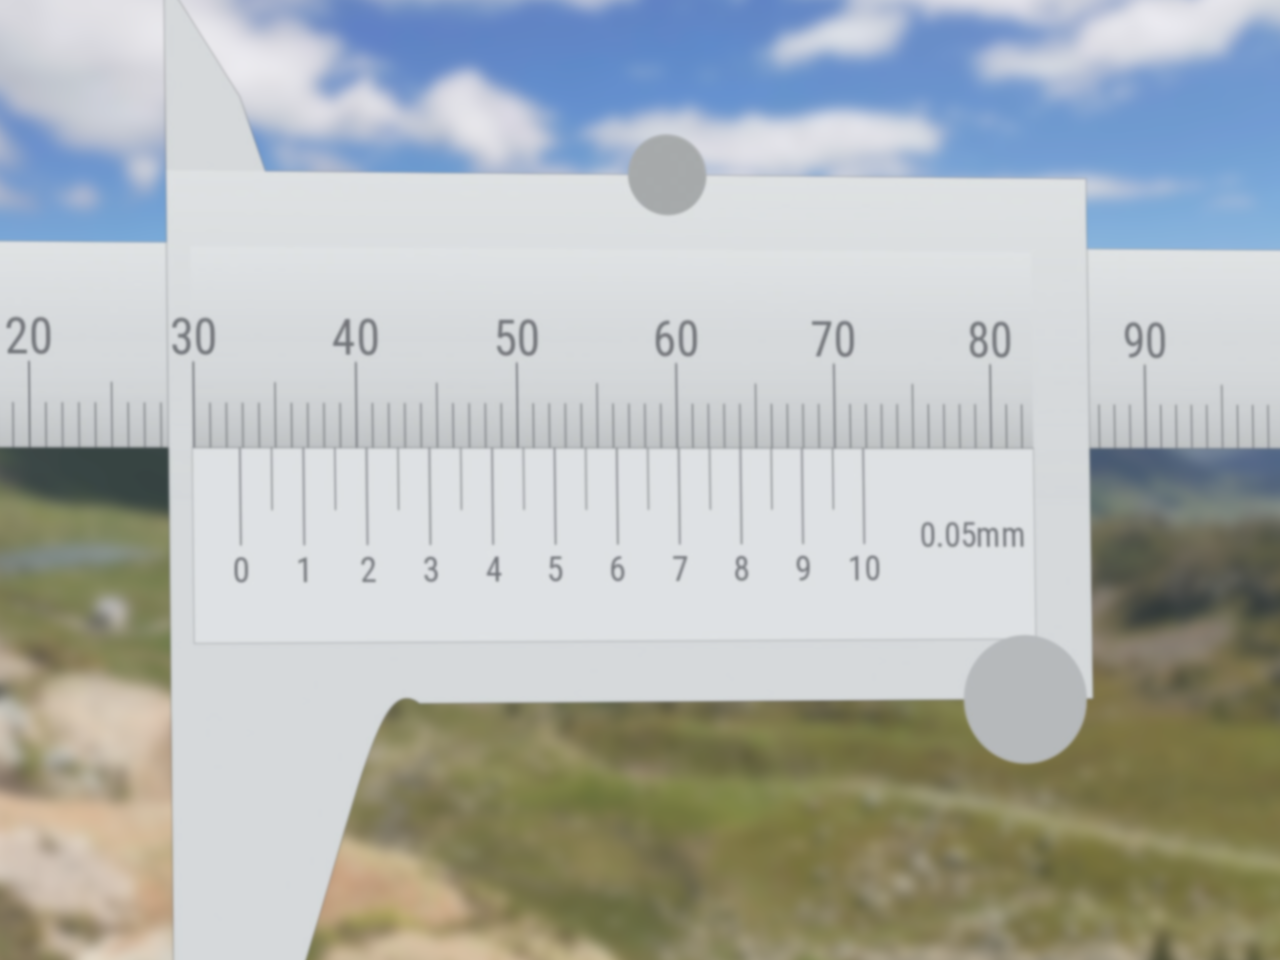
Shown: 32.8 mm
